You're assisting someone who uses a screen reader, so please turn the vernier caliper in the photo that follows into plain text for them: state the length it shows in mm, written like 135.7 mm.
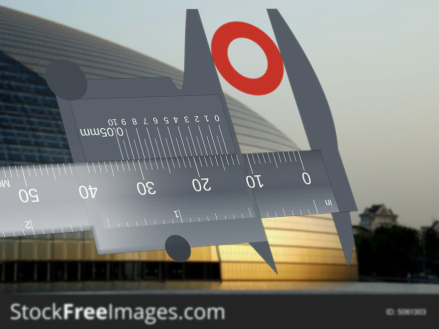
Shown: 13.6 mm
